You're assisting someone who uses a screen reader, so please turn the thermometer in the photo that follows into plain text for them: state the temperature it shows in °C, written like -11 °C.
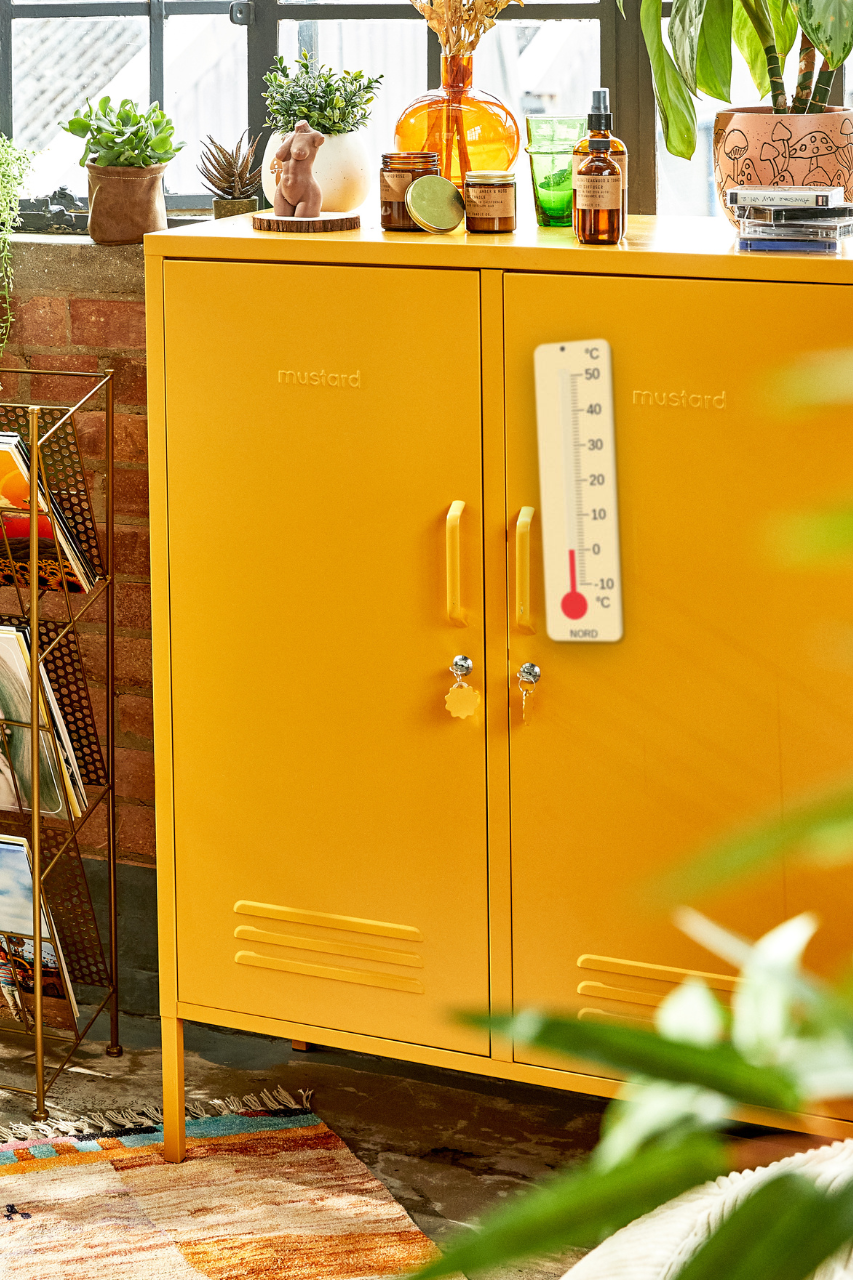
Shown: 0 °C
